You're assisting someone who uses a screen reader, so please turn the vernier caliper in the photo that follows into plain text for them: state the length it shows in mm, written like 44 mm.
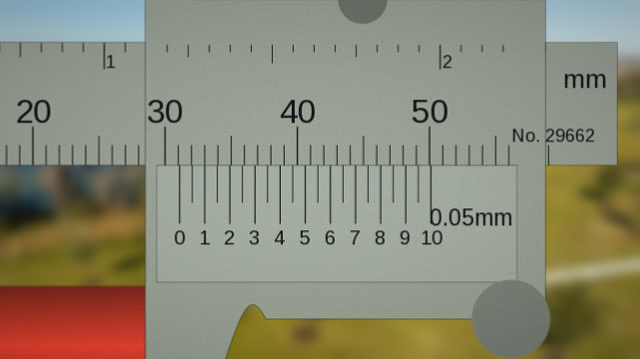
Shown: 31.1 mm
